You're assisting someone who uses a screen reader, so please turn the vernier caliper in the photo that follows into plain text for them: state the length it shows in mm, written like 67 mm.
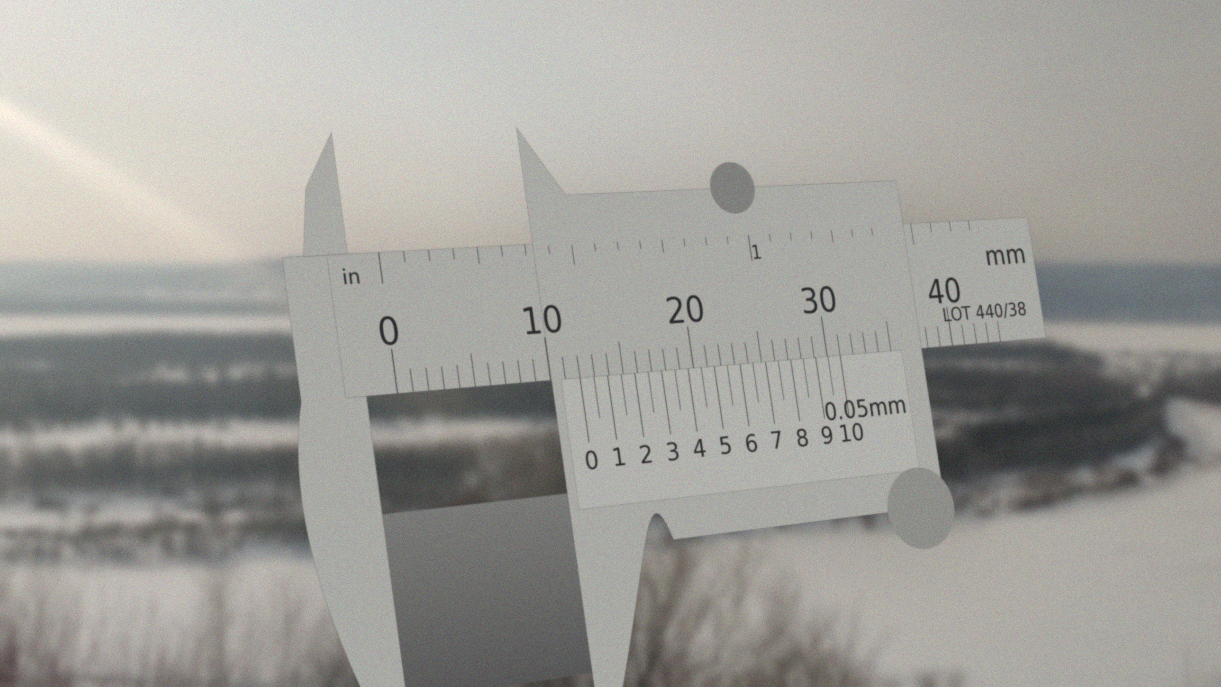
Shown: 12.0 mm
